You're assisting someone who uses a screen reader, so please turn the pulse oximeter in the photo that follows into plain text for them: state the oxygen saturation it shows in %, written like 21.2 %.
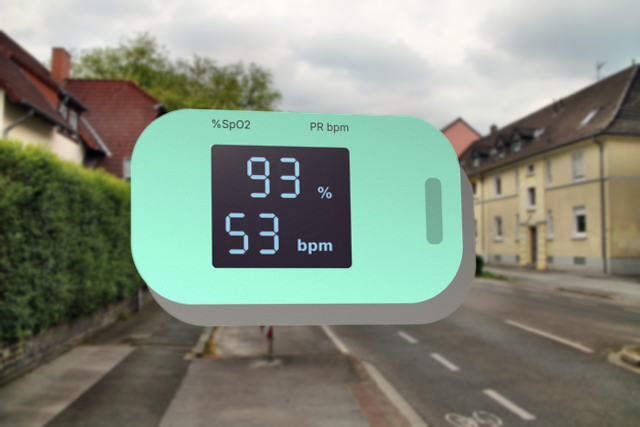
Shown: 93 %
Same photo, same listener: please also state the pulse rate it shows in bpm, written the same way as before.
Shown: 53 bpm
